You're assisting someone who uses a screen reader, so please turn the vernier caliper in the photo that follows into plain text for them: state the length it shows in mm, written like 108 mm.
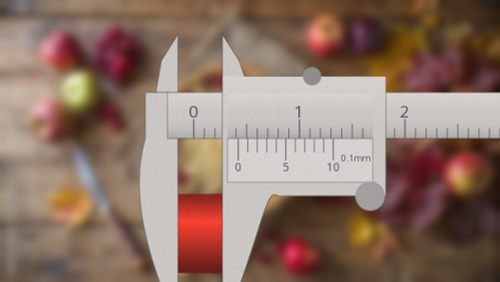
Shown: 4.2 mm
